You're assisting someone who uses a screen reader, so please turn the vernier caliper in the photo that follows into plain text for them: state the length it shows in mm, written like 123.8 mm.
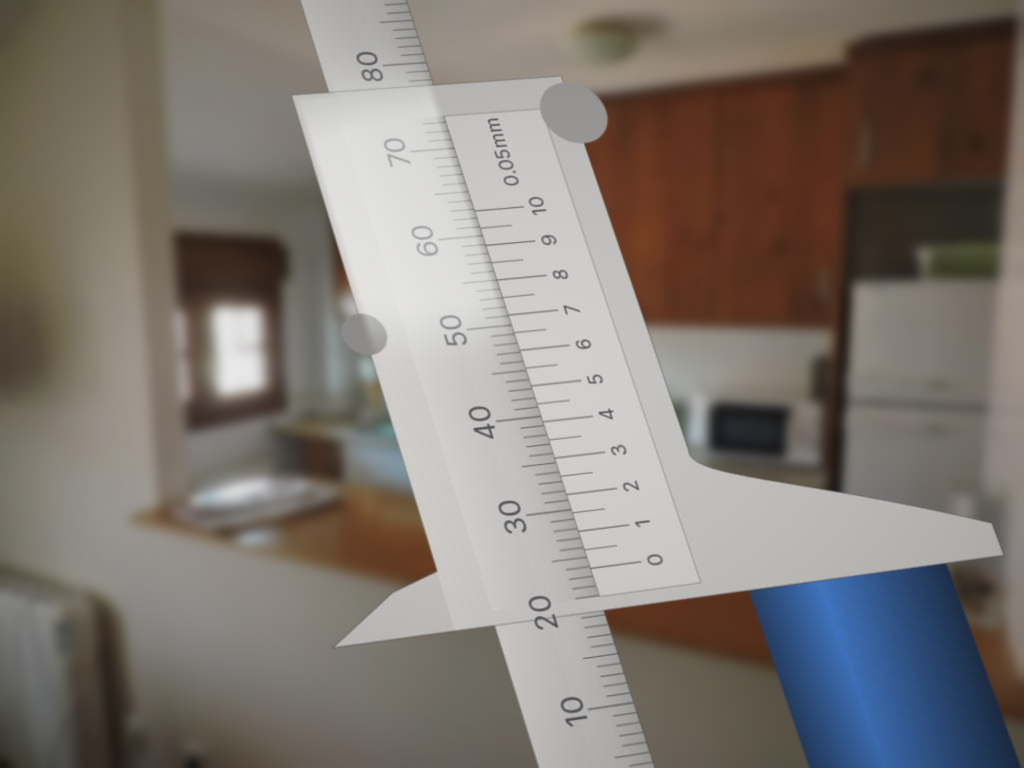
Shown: 23.8 mm
